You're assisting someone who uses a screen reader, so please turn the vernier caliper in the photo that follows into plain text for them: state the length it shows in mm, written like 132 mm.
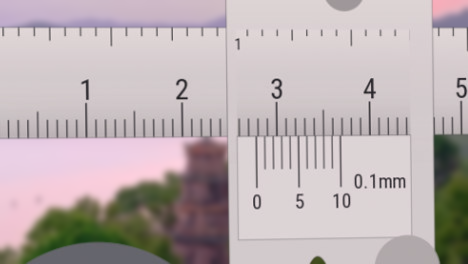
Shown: 27.8 mm
